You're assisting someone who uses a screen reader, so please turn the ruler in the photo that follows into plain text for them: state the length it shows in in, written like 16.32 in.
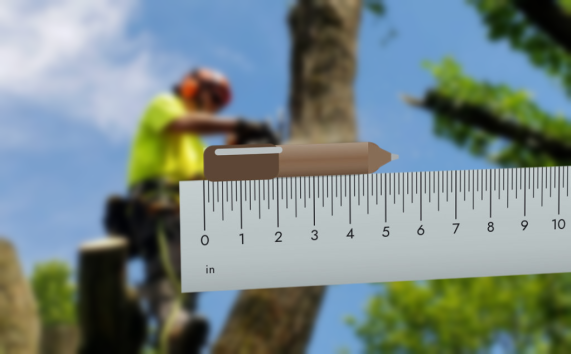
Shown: 5.375 in
